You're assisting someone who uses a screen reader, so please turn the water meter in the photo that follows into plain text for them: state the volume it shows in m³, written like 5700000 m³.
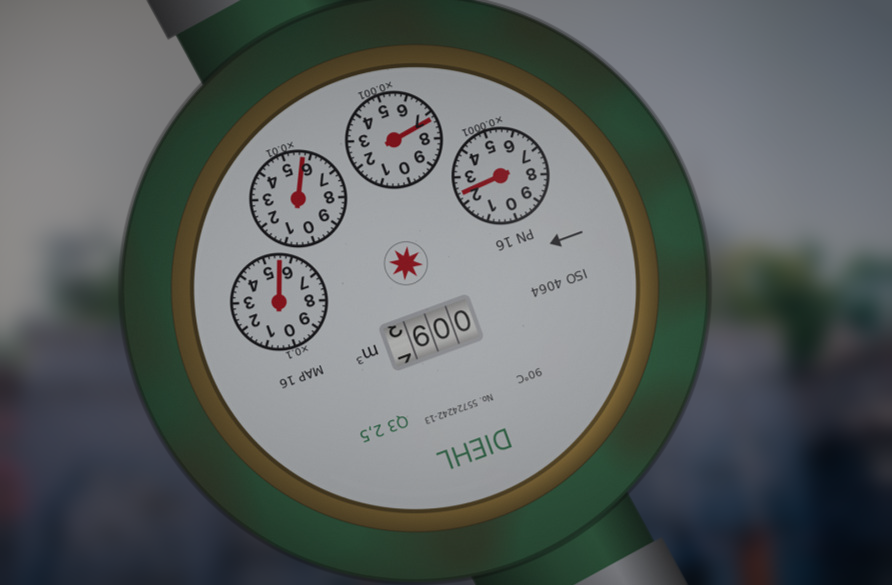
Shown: 92.5572 m³
